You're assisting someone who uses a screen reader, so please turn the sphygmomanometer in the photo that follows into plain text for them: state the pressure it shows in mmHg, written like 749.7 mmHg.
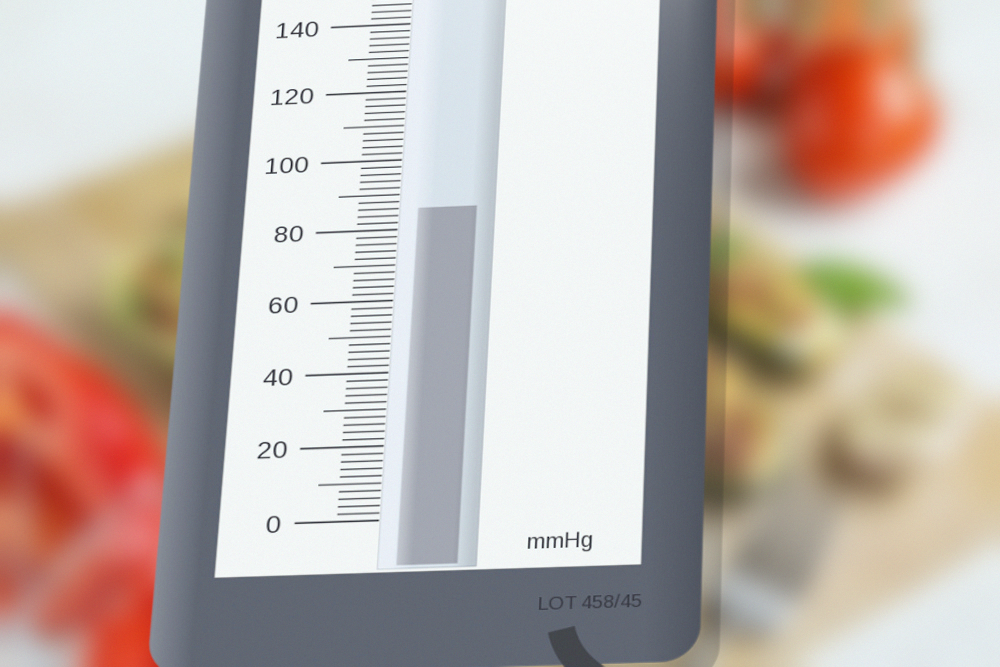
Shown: 86 mmHg
